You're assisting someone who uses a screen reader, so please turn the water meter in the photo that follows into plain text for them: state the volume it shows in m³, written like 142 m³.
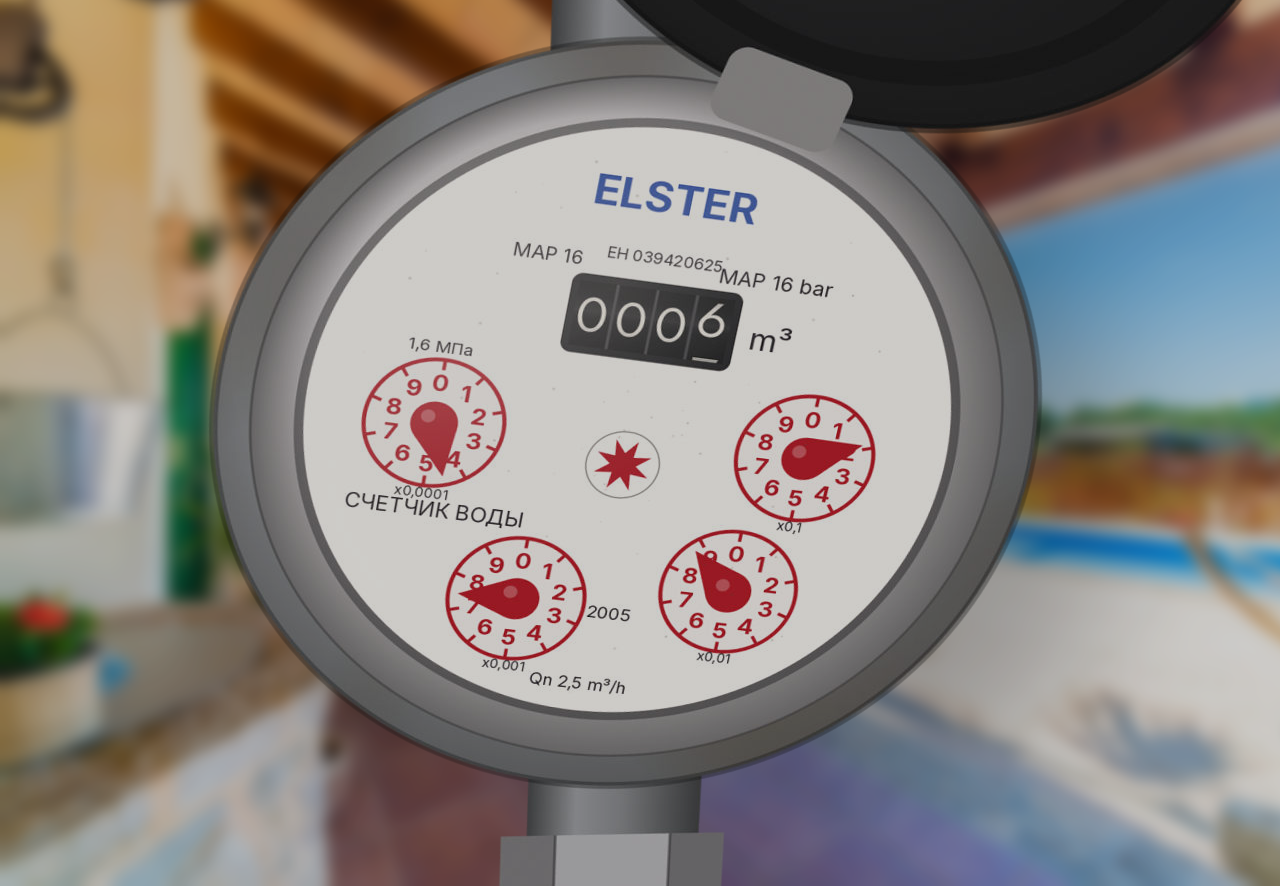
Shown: 6.1874 m³
